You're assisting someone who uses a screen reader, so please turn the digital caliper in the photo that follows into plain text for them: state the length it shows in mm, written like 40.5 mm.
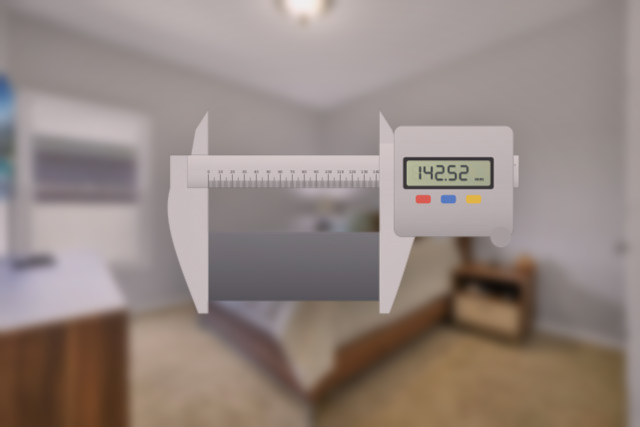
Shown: 142.52 mm
